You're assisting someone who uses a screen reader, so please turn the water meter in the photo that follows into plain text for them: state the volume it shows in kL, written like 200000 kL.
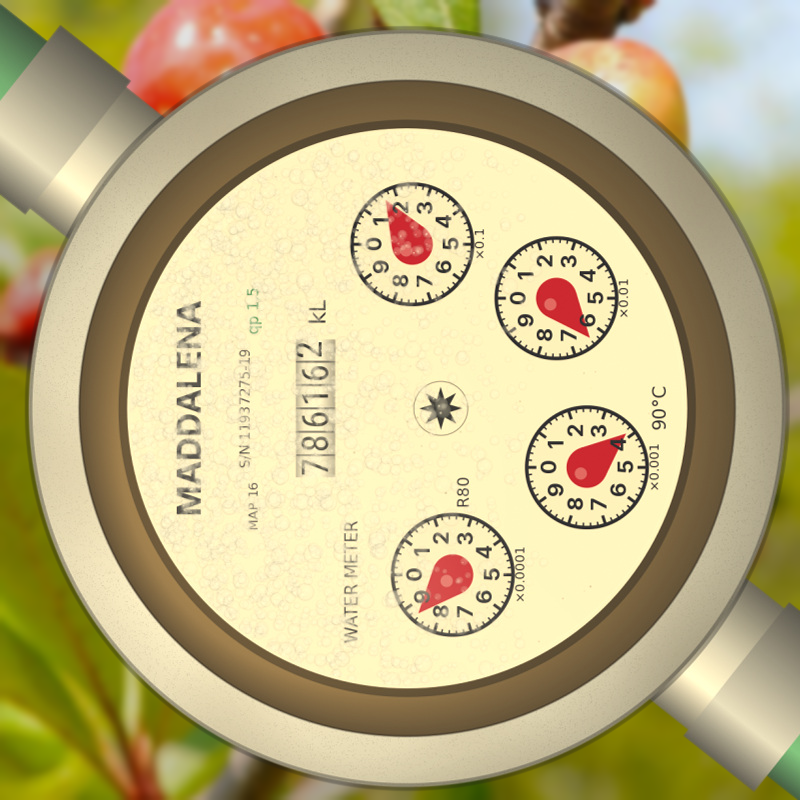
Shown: 786162.1638 kL
